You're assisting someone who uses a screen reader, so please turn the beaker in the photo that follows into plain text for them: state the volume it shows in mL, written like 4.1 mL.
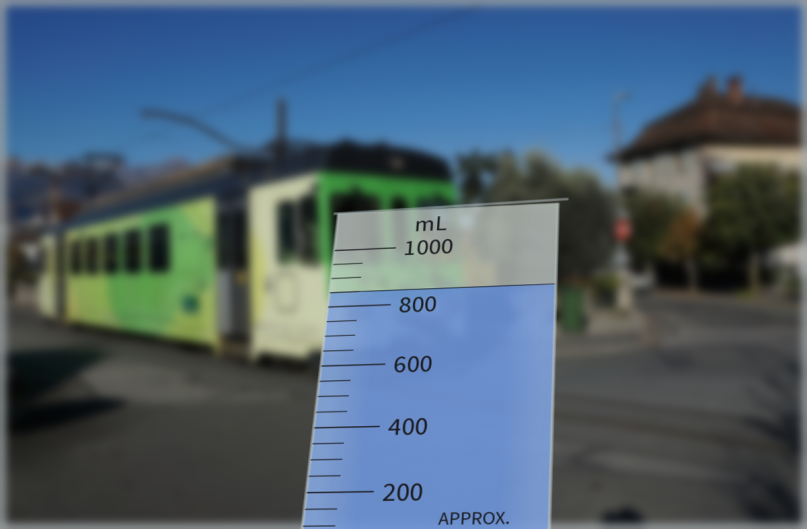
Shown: 850 mL
